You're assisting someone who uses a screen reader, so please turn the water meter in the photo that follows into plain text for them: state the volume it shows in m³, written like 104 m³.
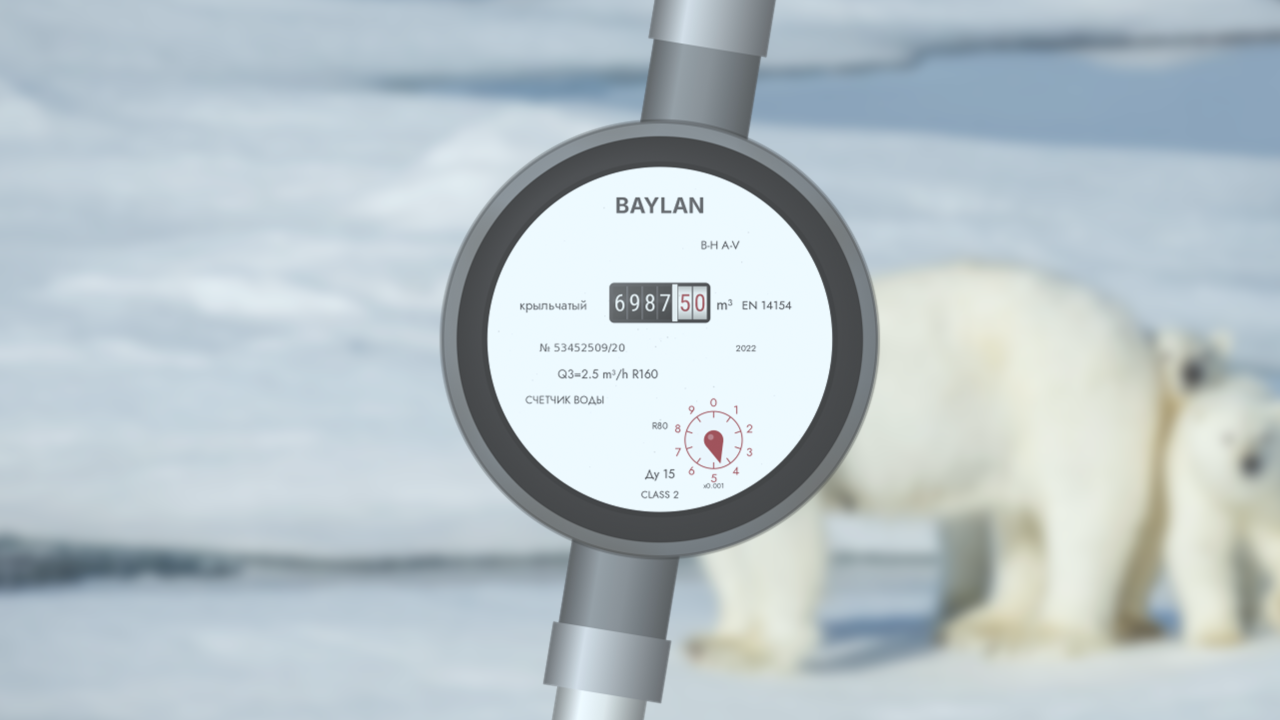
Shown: 6987.504 m³
